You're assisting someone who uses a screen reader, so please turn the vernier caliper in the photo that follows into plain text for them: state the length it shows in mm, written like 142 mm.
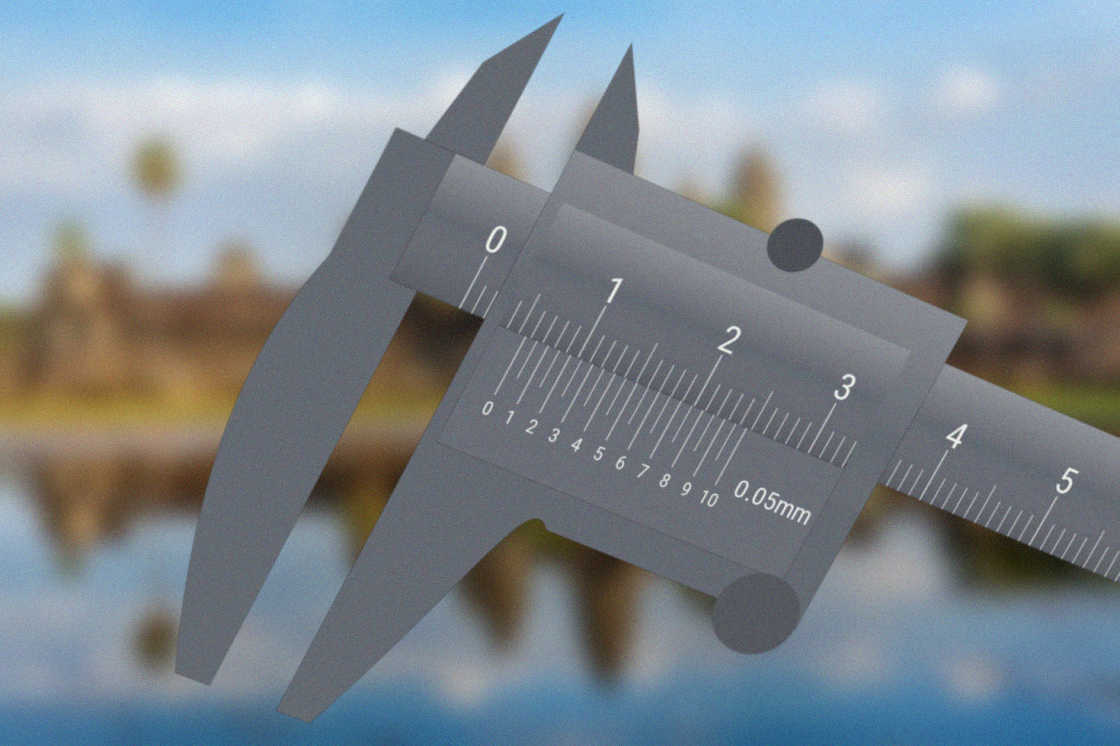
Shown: 5.6 mm
